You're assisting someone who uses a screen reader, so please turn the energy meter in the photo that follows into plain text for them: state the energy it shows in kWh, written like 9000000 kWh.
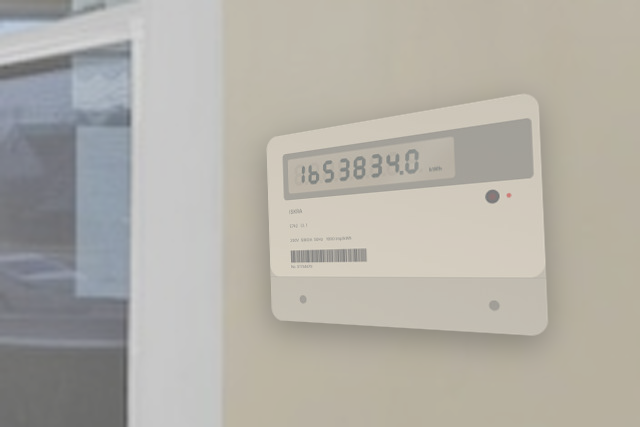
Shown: 1653834.0 kWh
